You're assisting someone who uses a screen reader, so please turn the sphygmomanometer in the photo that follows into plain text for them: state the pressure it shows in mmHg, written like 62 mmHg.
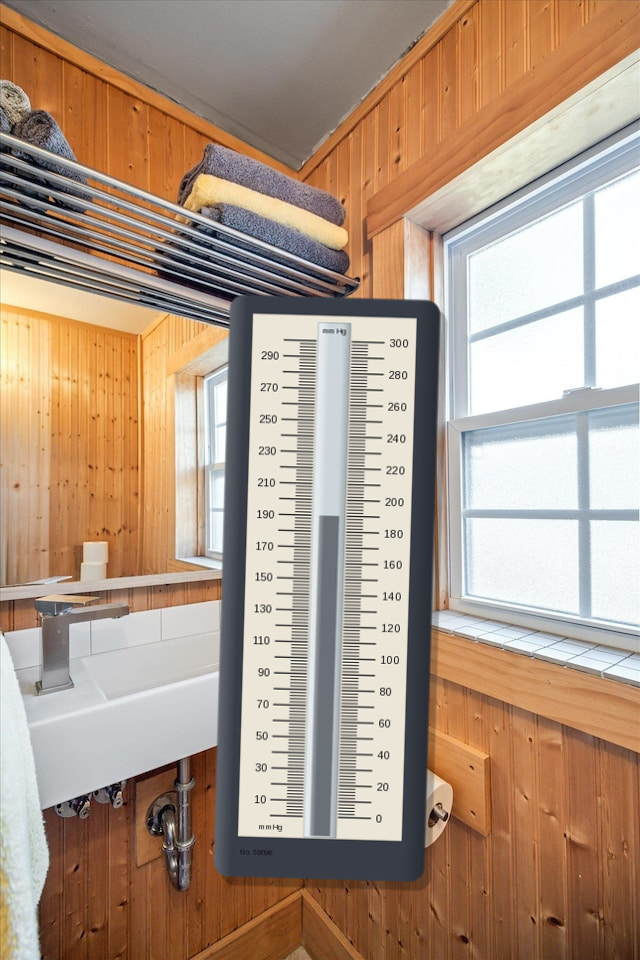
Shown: 190 mmHg
